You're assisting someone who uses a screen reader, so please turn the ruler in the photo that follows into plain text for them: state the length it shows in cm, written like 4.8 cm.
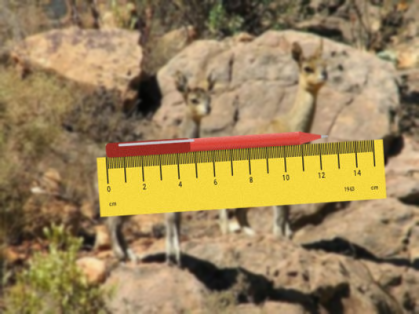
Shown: 12.5 cm
